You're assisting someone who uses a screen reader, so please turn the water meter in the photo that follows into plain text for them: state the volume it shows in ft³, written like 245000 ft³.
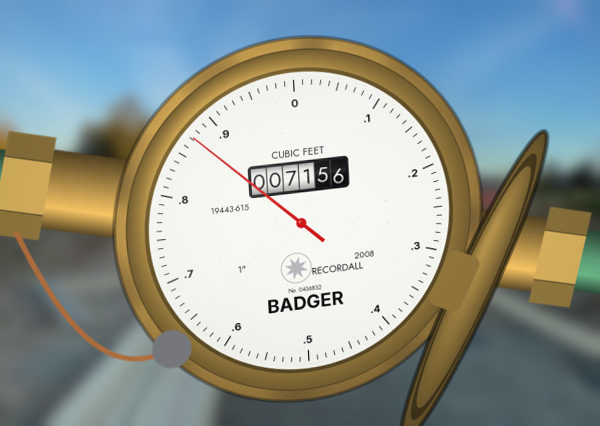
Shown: 7155.87 ft³
